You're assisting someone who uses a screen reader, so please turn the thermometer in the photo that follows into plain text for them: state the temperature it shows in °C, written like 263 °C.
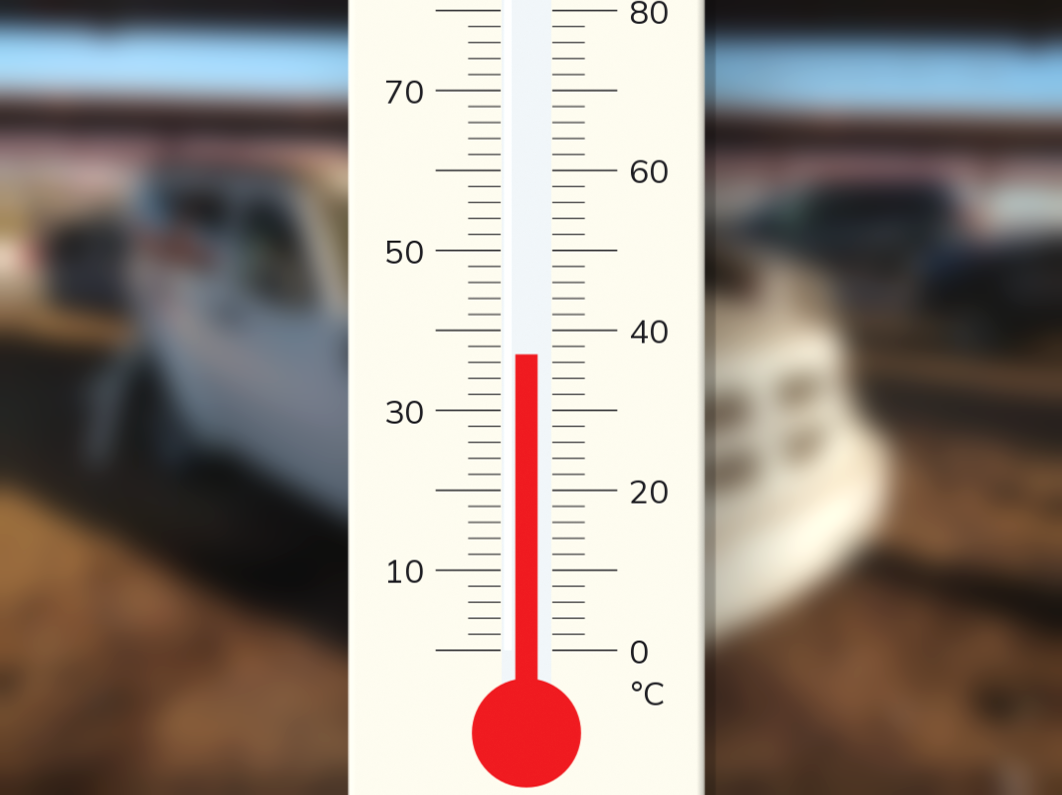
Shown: 37 °C
